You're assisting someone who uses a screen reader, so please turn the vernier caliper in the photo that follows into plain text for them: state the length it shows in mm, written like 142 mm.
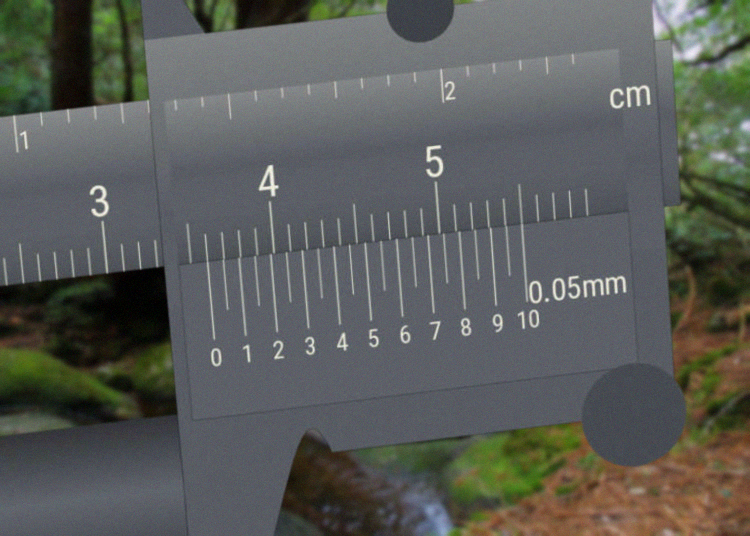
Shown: 36.0 mm
